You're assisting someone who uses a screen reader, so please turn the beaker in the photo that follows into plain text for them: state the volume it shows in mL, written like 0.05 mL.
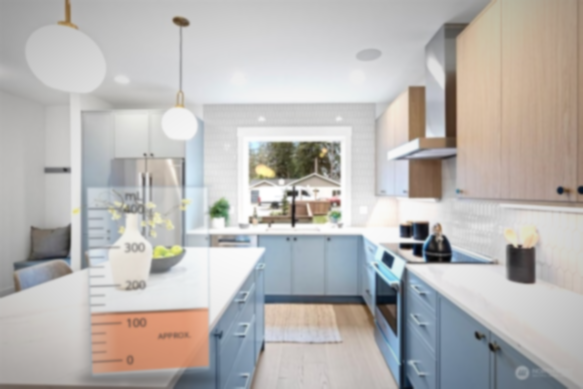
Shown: 125 mL
